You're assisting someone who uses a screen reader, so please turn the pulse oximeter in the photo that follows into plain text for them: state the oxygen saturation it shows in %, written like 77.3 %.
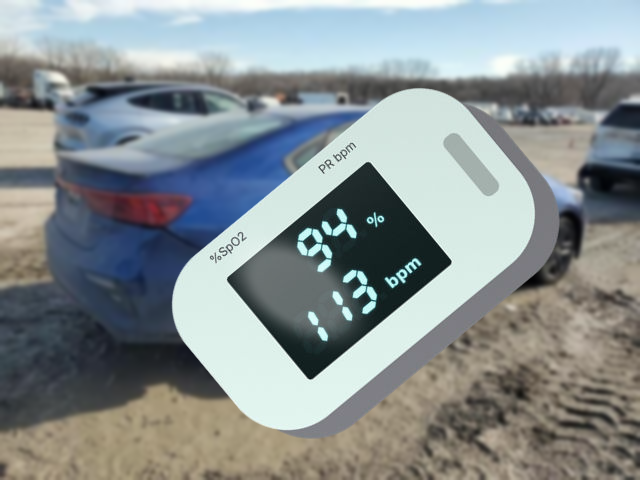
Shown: 94 %
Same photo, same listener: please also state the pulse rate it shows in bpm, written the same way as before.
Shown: 113 bpm
